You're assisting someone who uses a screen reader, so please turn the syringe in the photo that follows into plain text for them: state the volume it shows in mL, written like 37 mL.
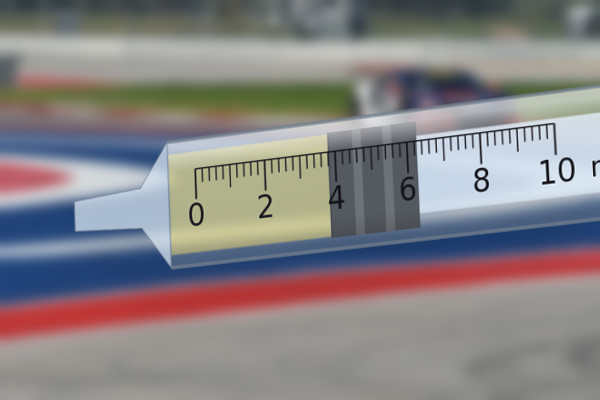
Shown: 3.8 mL
